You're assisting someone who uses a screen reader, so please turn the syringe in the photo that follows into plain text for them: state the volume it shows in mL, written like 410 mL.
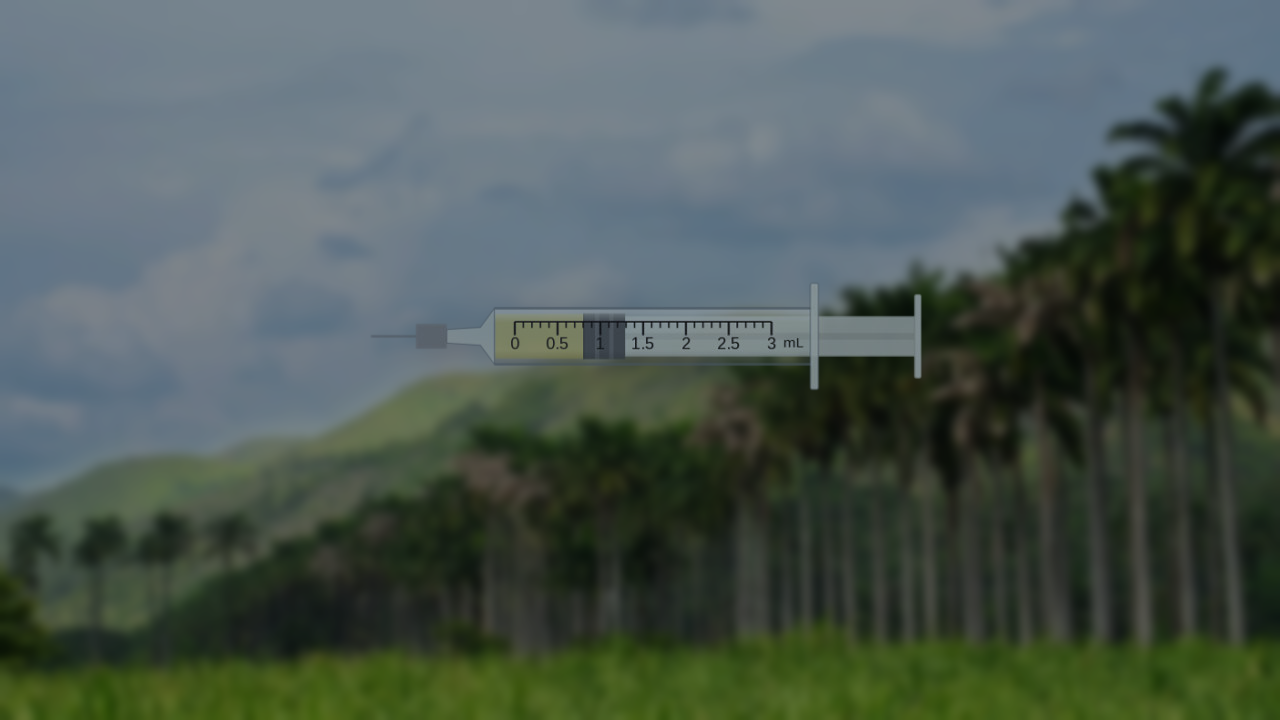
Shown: 0.8 mL
